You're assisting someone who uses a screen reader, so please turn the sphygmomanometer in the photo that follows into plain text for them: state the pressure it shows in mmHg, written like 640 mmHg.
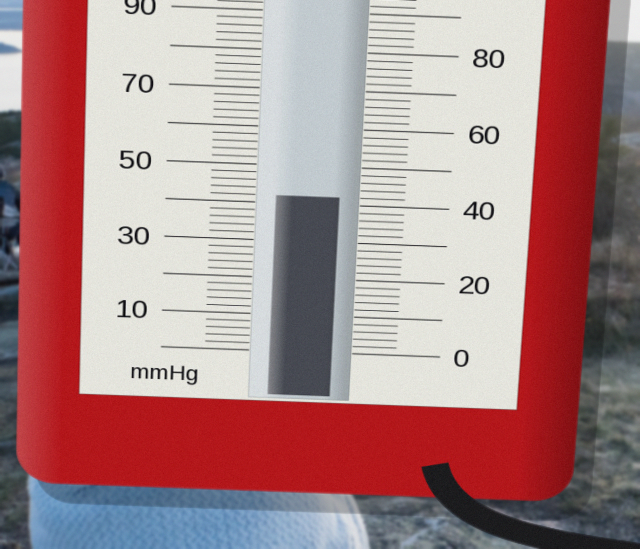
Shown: 42 mmHg
